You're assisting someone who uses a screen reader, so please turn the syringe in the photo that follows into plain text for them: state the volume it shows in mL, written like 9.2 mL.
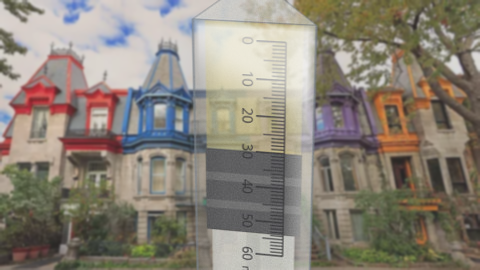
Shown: 30 mL
